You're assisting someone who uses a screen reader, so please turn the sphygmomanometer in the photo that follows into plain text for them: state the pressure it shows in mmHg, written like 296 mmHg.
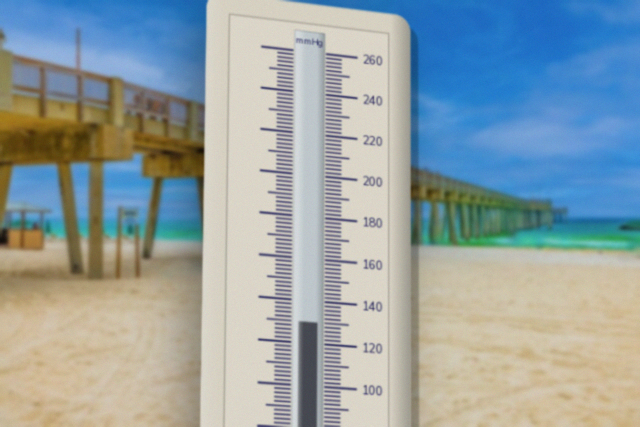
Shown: 130 mmHg
